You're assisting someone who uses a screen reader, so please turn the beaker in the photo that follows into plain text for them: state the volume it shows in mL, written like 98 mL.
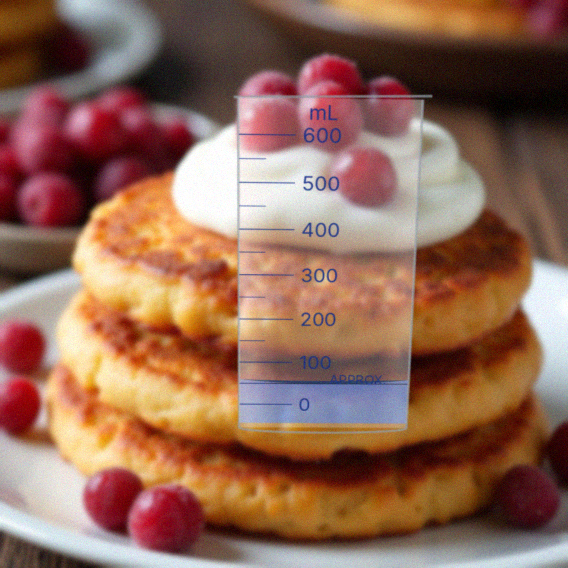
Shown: 50 mL
